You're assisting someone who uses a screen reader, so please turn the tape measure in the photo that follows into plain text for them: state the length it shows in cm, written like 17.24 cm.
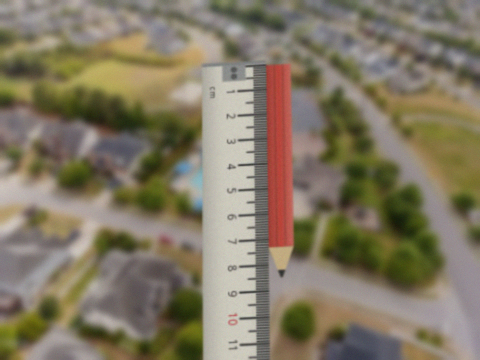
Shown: 8.5 cm
